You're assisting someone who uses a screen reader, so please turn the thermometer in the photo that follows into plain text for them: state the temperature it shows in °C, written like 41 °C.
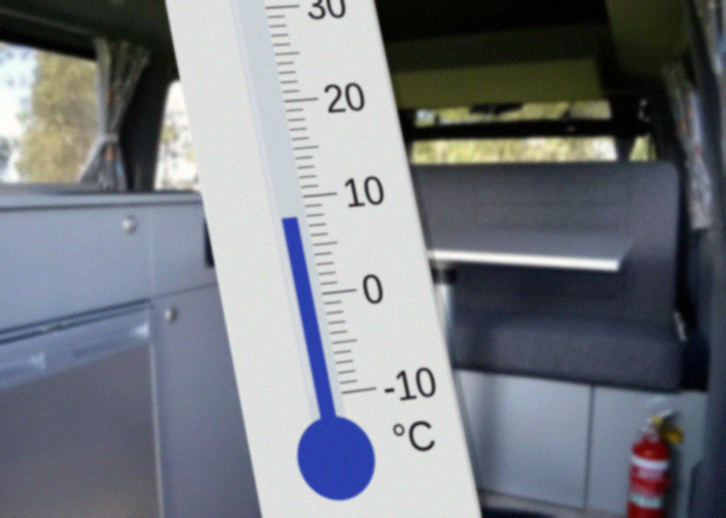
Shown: 8 °C
